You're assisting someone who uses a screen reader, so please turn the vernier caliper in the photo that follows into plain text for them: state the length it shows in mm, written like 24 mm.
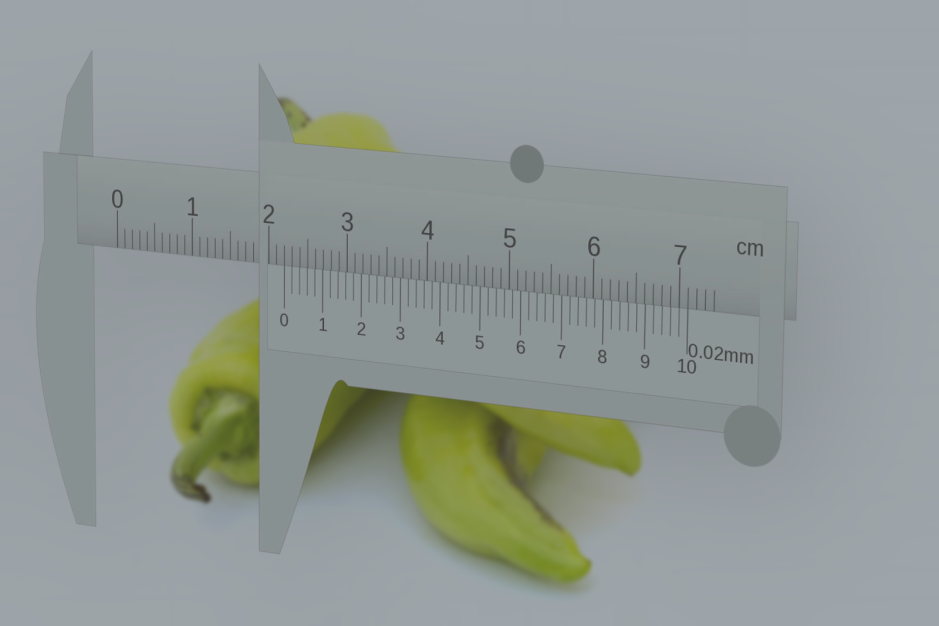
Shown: 22.0 mm
